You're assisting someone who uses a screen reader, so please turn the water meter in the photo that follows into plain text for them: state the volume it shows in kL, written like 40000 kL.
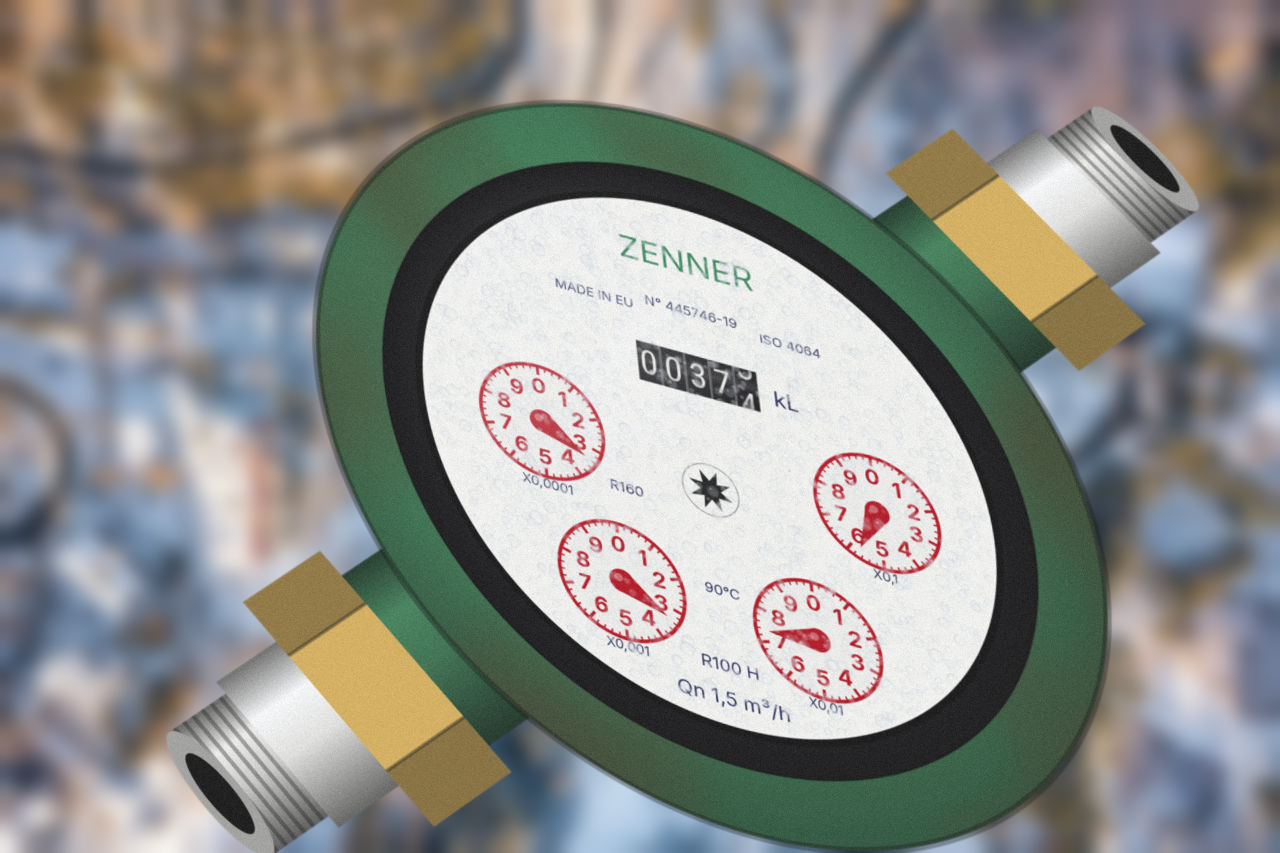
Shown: 373.5733 kL
